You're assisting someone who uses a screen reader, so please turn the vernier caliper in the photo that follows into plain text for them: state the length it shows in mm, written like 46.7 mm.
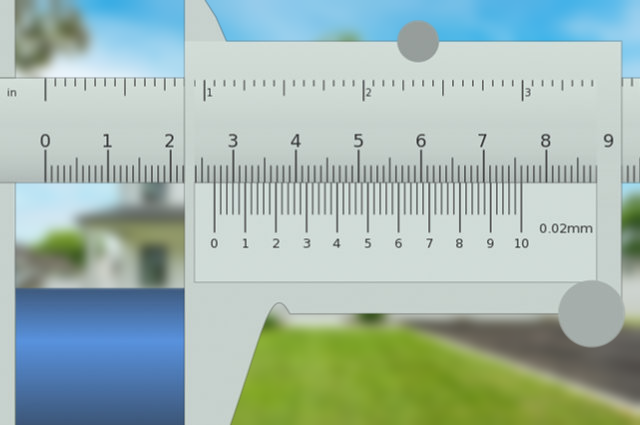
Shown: 27.0 mm
